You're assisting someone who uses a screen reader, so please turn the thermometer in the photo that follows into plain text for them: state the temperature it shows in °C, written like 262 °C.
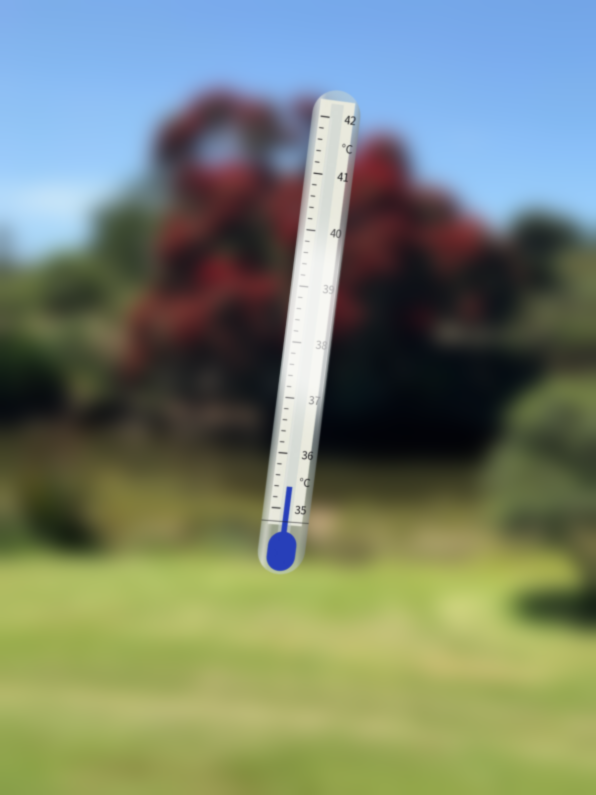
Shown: 35.4 °C
